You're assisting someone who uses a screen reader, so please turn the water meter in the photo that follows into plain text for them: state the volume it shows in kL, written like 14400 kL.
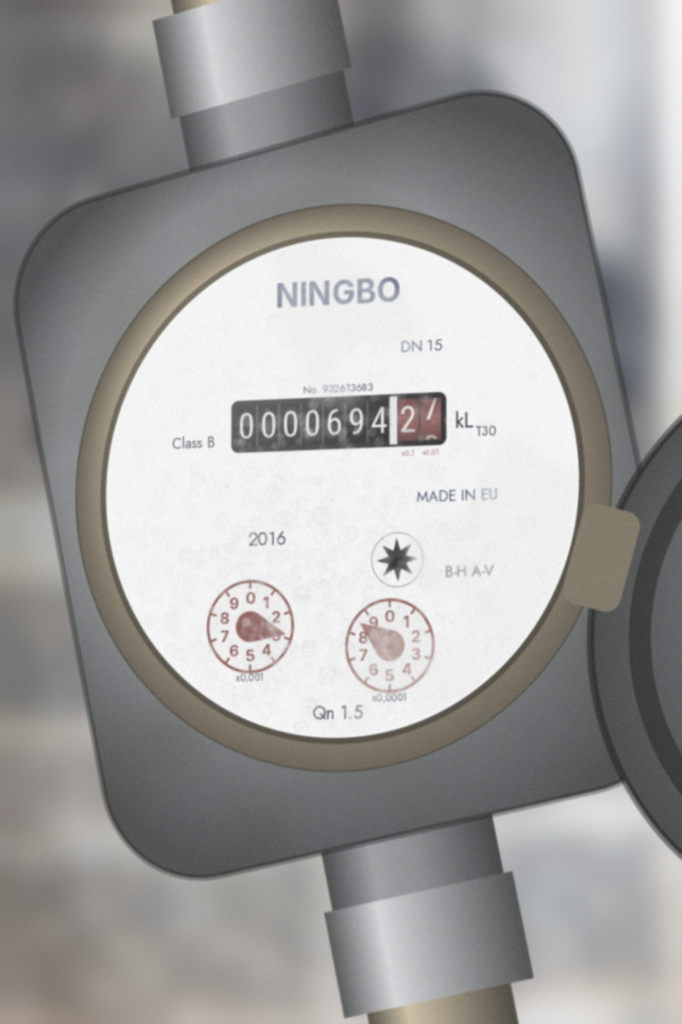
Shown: 694.2728 kL
